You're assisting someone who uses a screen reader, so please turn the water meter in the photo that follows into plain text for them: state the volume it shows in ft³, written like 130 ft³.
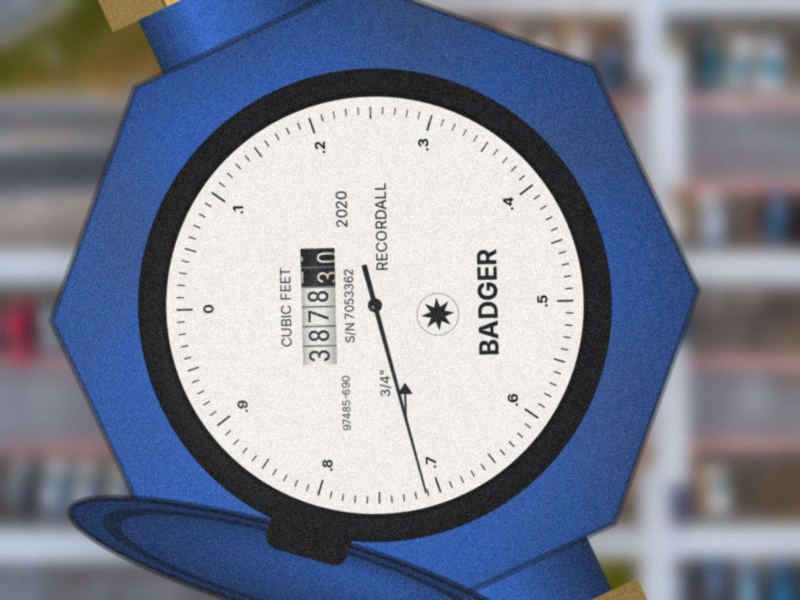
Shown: 387829.71 ft³
